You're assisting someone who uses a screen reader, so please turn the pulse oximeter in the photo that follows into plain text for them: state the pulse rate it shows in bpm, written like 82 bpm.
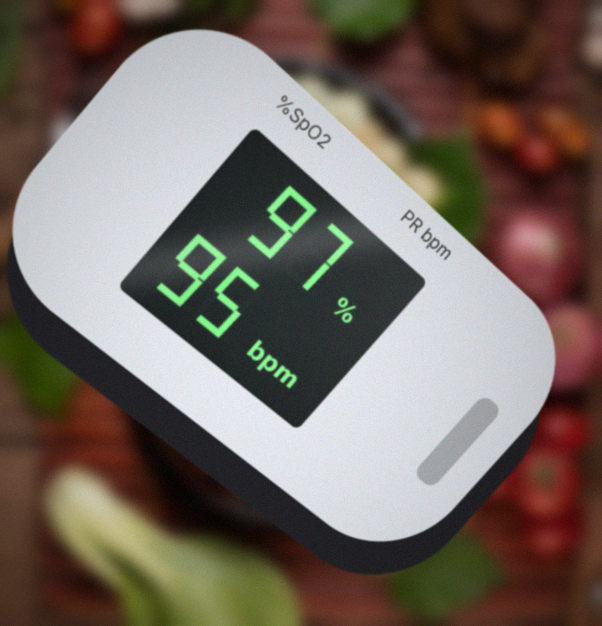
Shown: 95 bpm
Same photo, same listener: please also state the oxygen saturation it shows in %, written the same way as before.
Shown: 97 %
